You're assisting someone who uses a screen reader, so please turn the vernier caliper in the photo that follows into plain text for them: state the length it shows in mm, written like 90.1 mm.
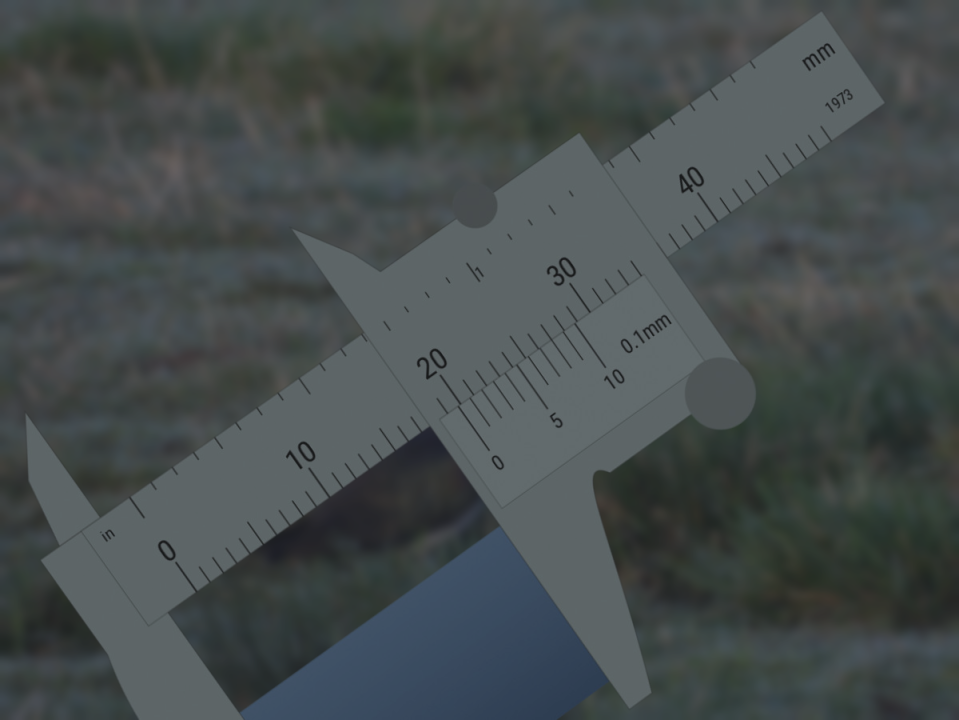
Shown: 19.8 mm
